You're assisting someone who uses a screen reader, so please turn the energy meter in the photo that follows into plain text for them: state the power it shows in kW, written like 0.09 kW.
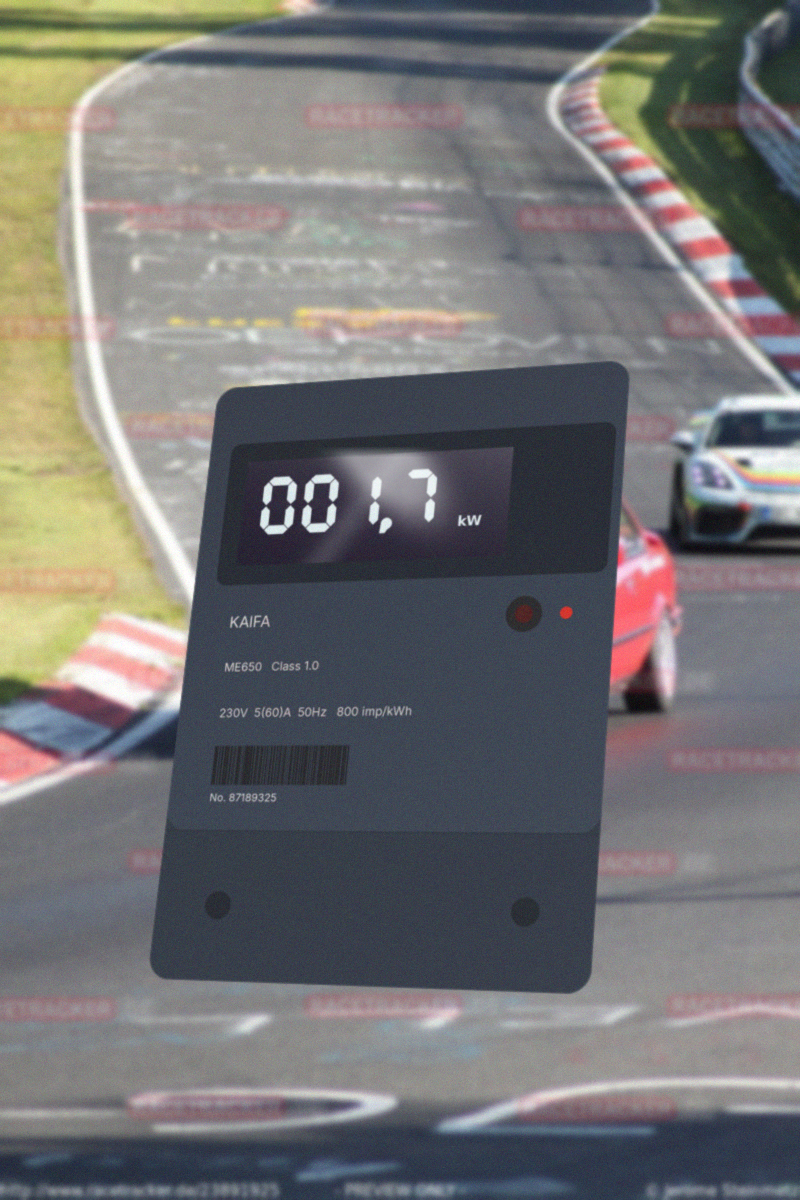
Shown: 1.7 kW
